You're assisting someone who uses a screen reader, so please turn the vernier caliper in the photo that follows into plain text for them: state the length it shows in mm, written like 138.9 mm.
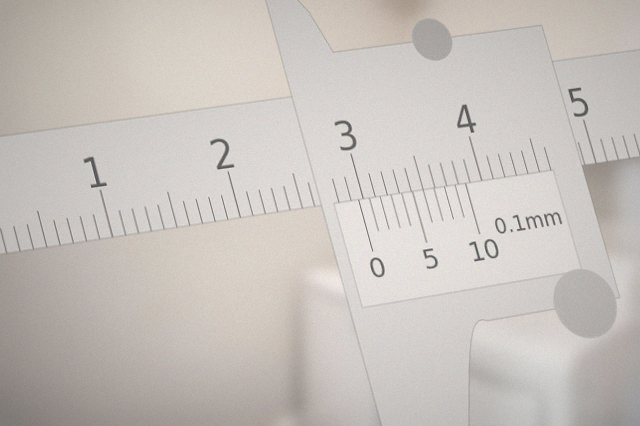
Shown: 29.6 mm
